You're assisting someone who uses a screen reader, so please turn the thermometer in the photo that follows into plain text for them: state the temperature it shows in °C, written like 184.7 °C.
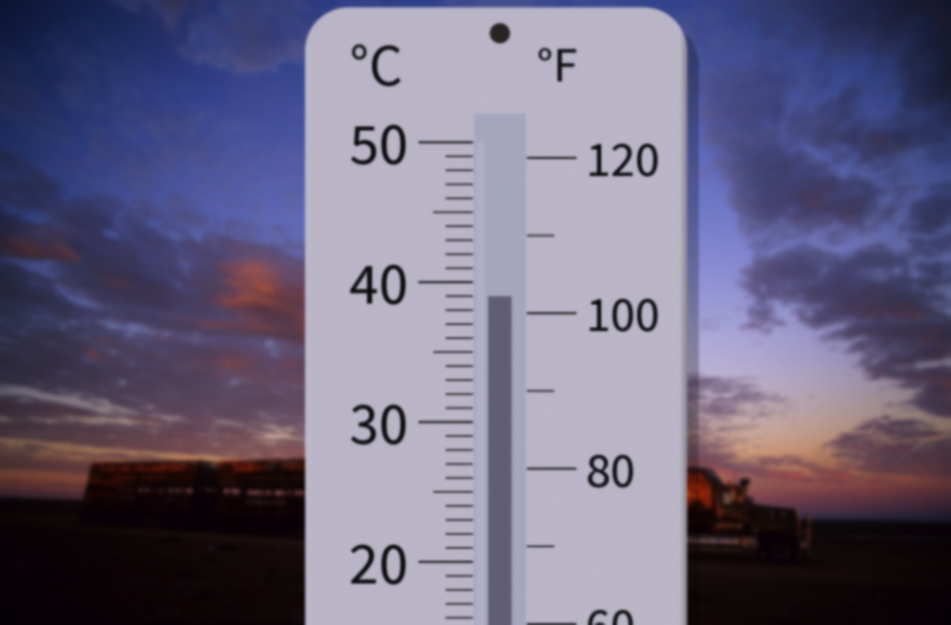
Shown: 39 °C
